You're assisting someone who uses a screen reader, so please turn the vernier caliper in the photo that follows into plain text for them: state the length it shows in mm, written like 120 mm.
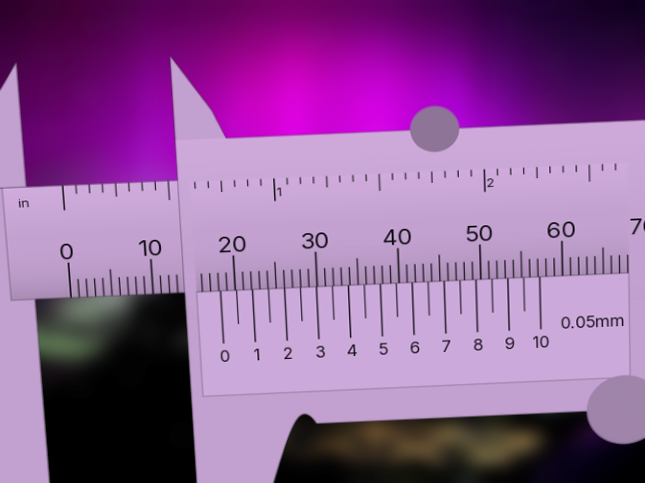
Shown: 18.2 mm
